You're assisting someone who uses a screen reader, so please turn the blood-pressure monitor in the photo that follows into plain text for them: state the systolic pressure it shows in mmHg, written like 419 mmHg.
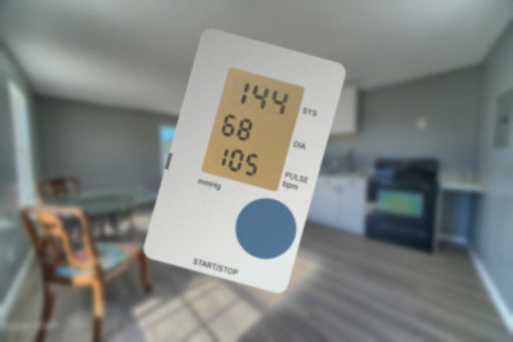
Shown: 144 mmHg
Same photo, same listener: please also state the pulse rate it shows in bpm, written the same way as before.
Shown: 105 bpm
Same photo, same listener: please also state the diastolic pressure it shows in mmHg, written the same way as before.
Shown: 68 mmHg
